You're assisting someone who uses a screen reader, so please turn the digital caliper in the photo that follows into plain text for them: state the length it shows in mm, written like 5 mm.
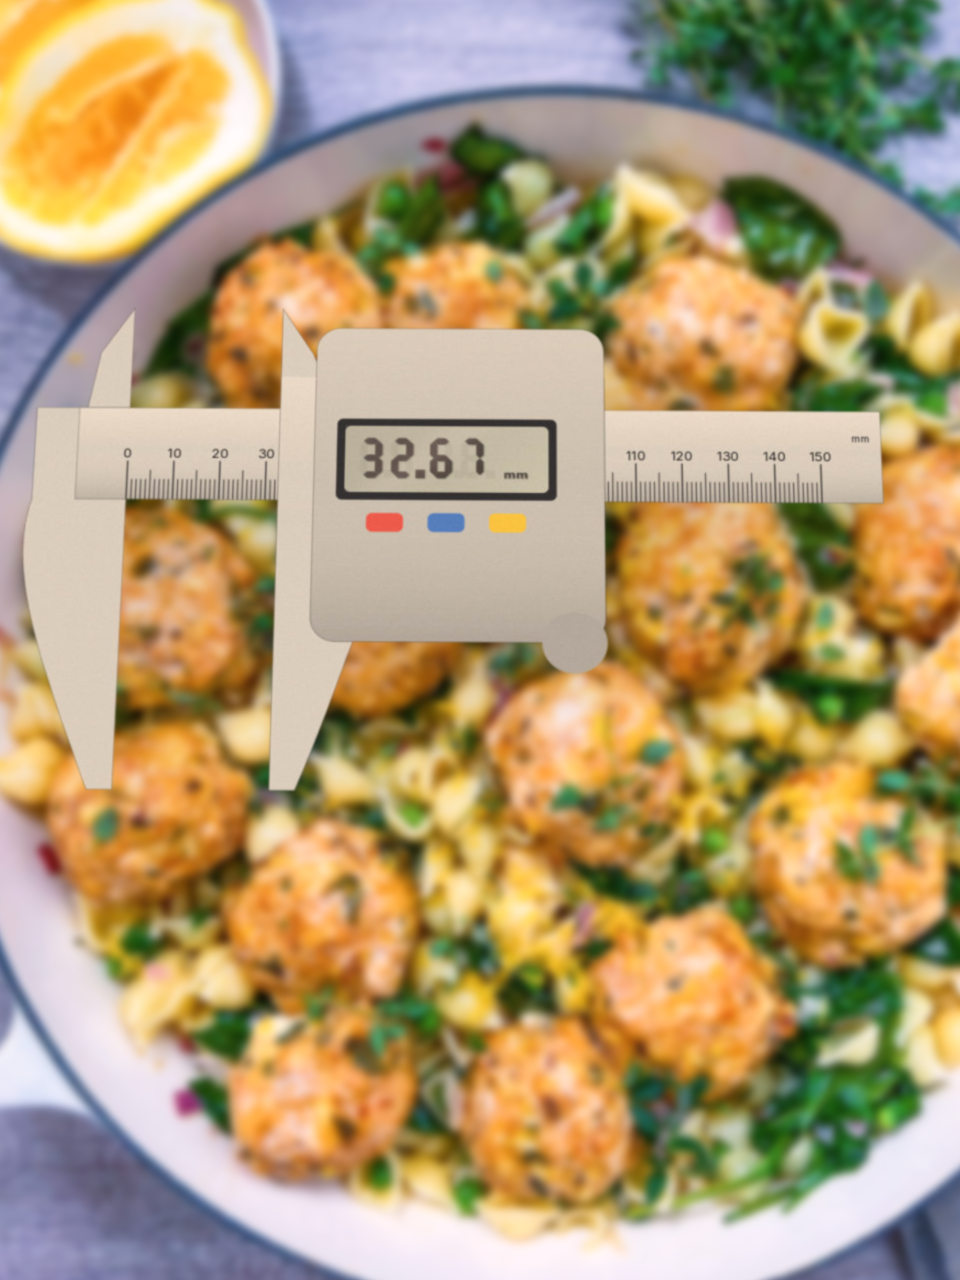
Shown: 32.67 mm
